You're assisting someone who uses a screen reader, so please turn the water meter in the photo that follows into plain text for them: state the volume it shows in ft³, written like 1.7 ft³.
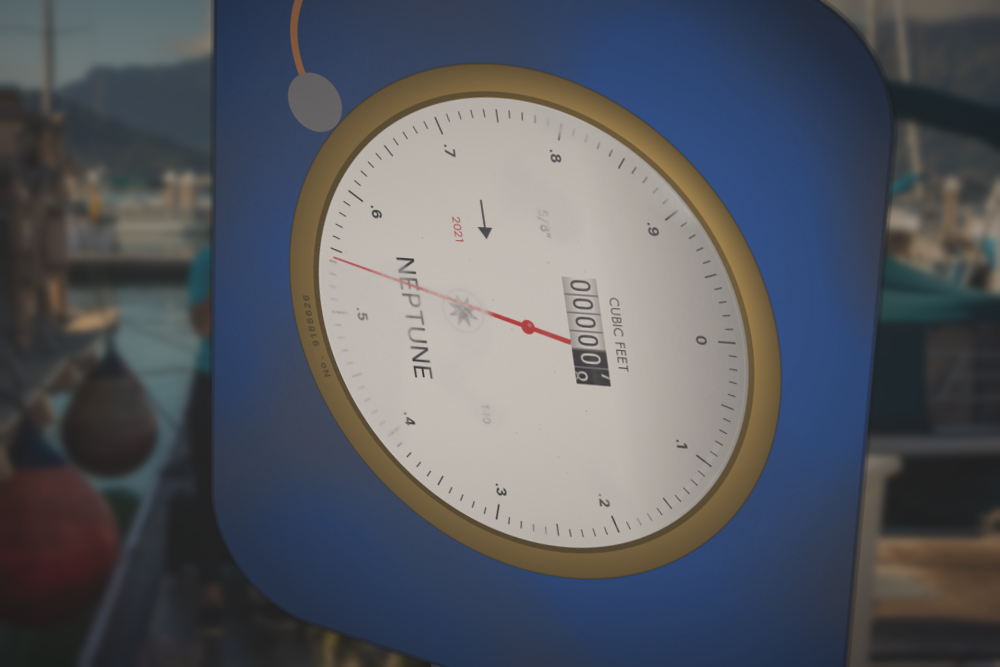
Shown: 7.54 ft³
